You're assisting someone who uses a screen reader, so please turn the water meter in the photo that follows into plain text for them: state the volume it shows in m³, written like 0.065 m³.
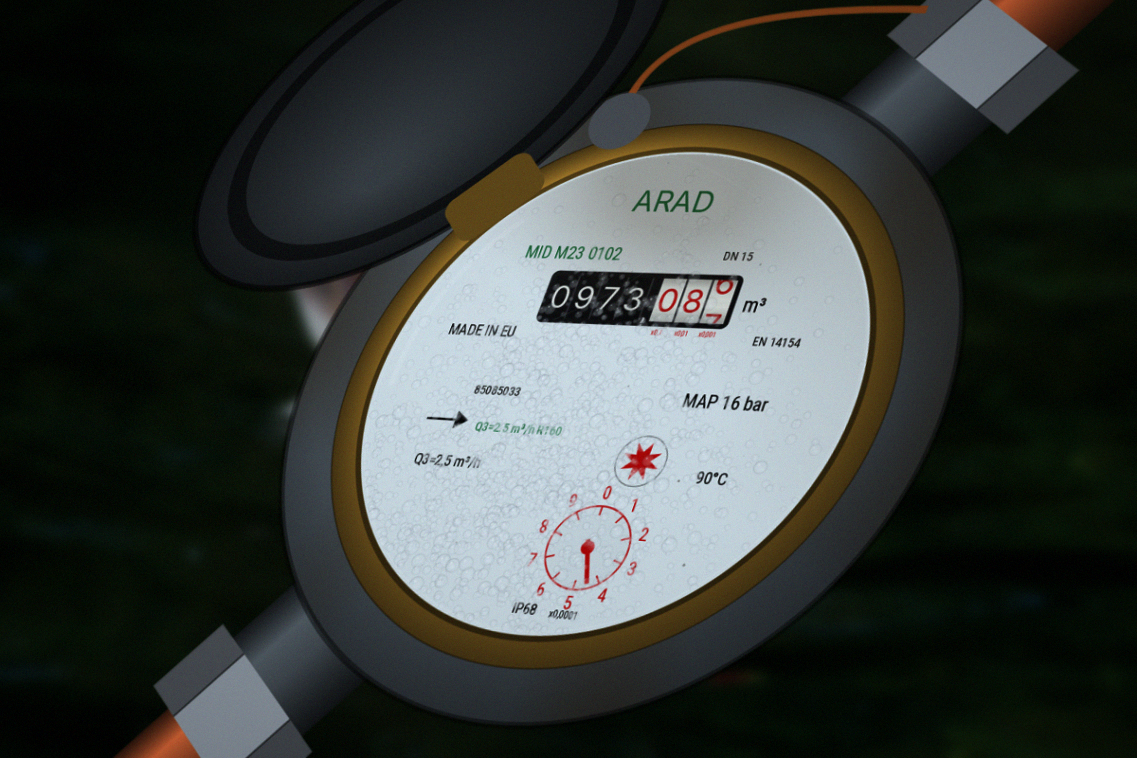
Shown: 973.0864 m³
